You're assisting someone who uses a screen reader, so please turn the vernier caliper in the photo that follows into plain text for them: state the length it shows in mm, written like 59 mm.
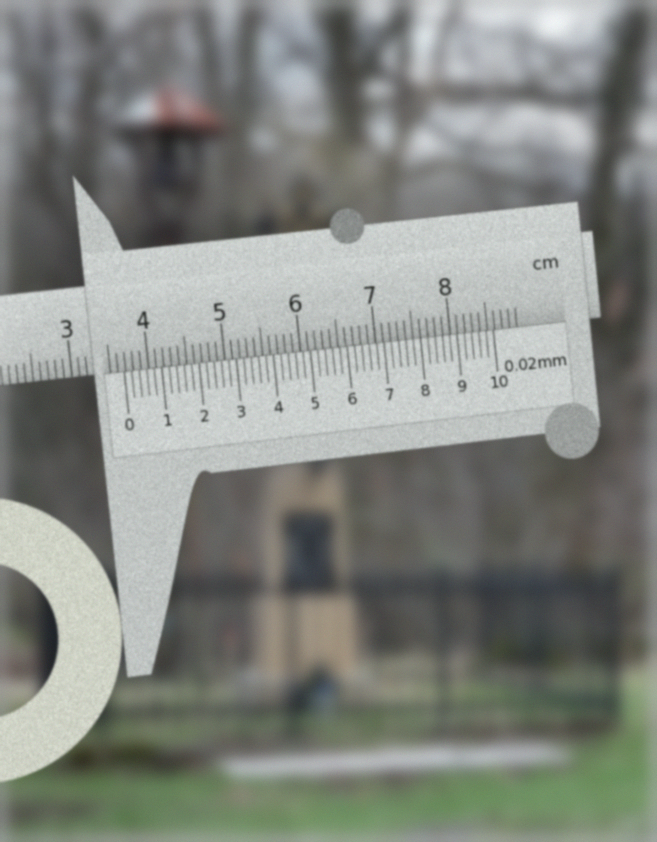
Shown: 36.8 mm
